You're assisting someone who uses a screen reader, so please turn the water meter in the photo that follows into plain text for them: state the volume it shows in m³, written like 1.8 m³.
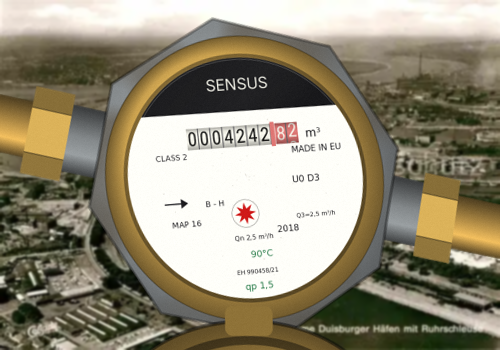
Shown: 4242.82 m³
